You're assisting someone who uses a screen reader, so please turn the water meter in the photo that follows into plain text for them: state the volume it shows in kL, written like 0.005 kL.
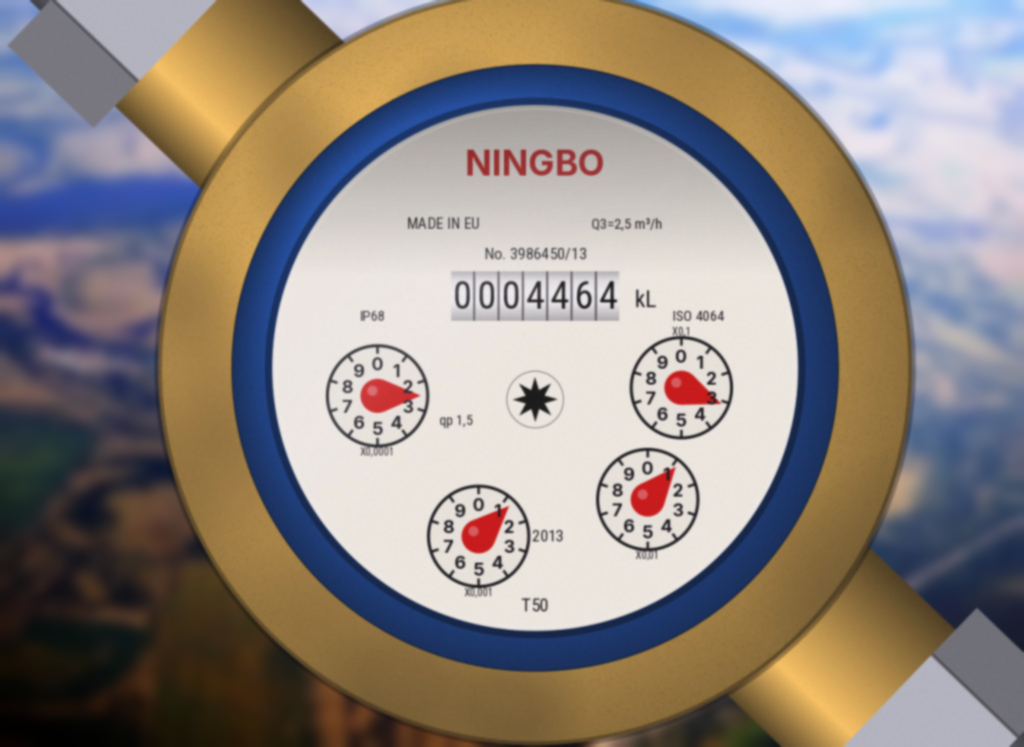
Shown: 4464.3112 kL
